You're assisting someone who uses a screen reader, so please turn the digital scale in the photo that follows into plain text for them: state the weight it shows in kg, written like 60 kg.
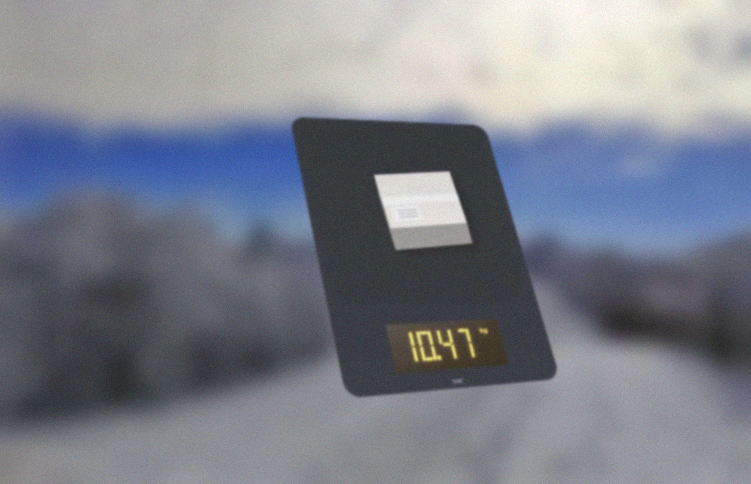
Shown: 10.47 kg
